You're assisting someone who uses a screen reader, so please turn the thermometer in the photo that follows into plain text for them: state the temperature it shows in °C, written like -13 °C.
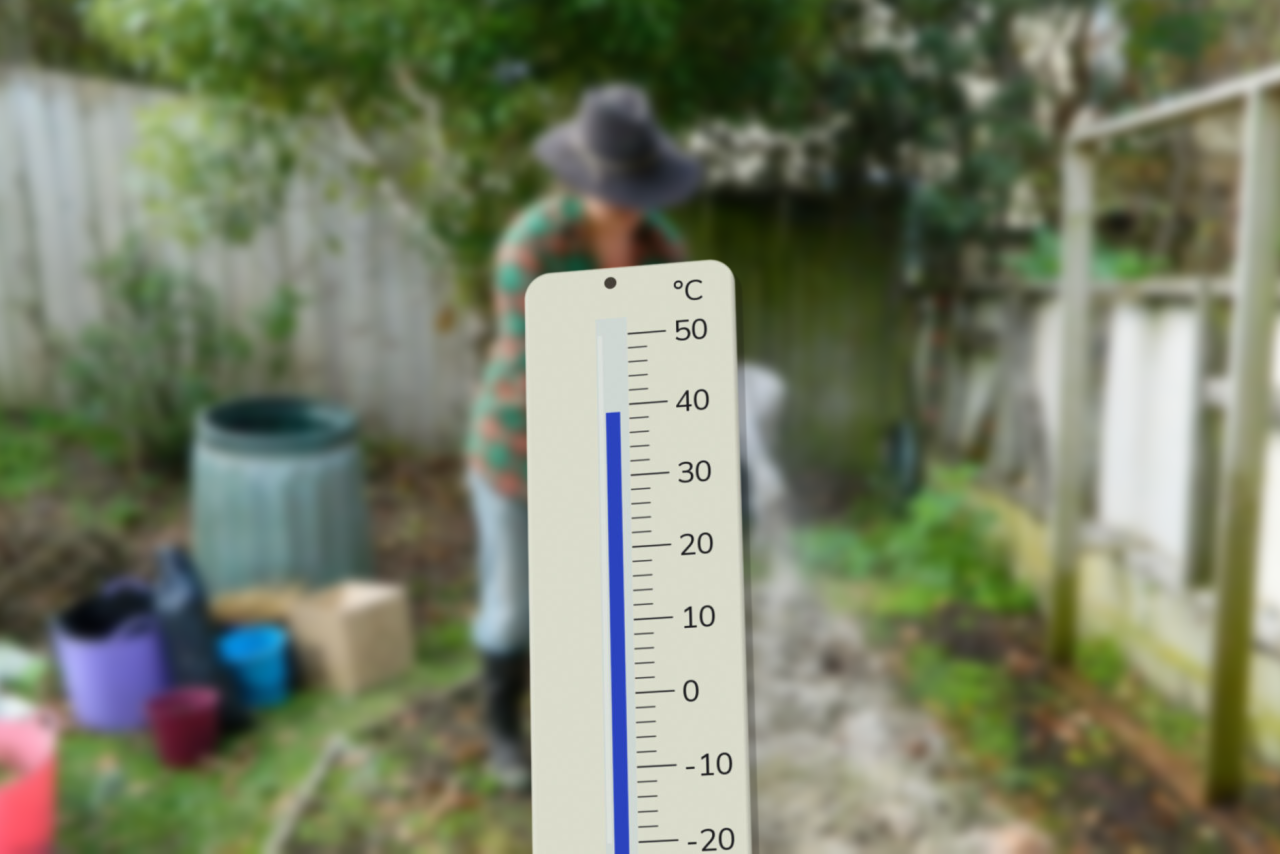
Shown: 39 °C
